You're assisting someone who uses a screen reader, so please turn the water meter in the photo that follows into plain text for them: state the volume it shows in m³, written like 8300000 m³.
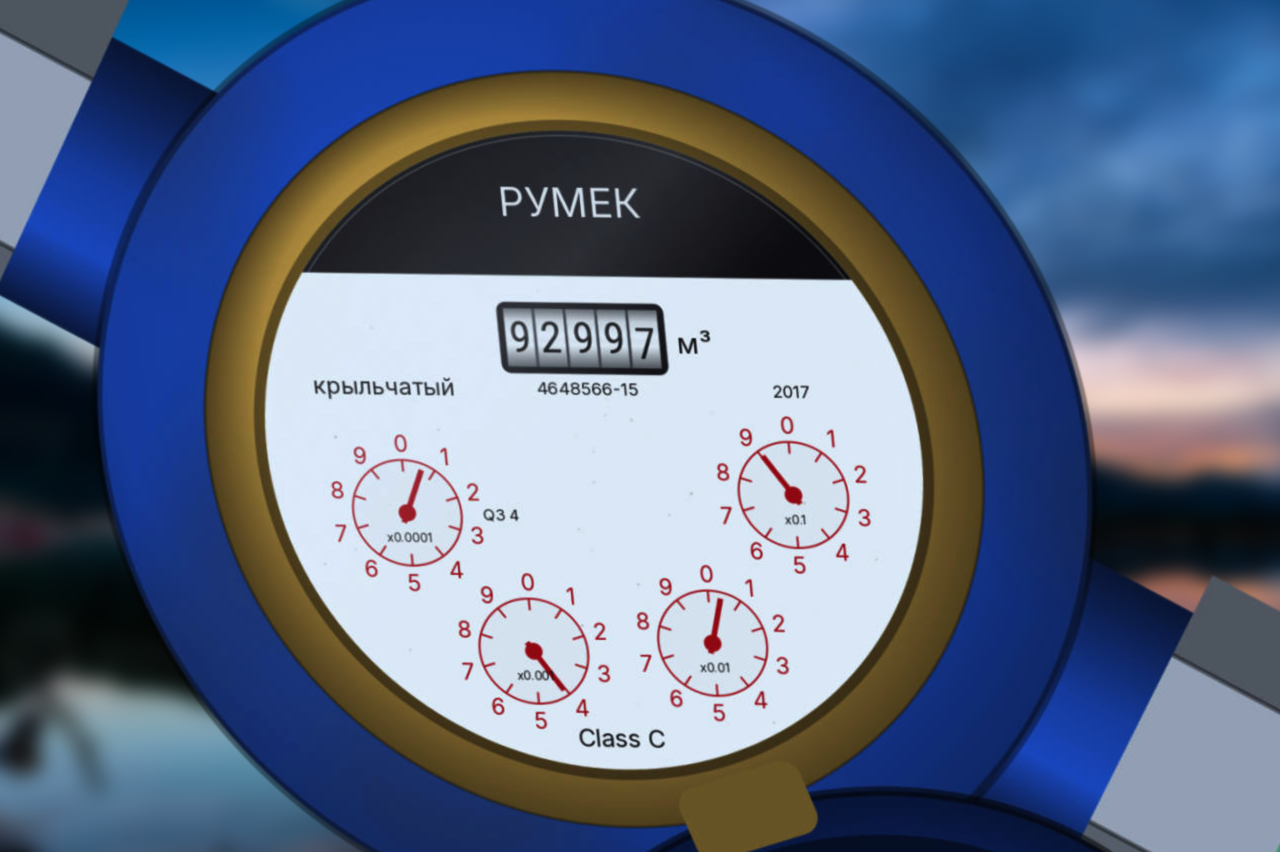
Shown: 92996.9040 m³
